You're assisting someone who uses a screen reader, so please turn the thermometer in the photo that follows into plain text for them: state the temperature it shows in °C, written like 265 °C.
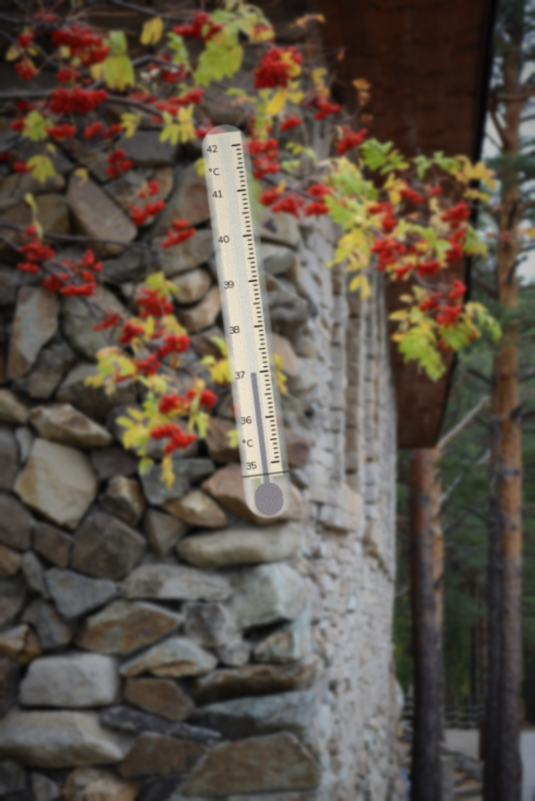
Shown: 37 °C
